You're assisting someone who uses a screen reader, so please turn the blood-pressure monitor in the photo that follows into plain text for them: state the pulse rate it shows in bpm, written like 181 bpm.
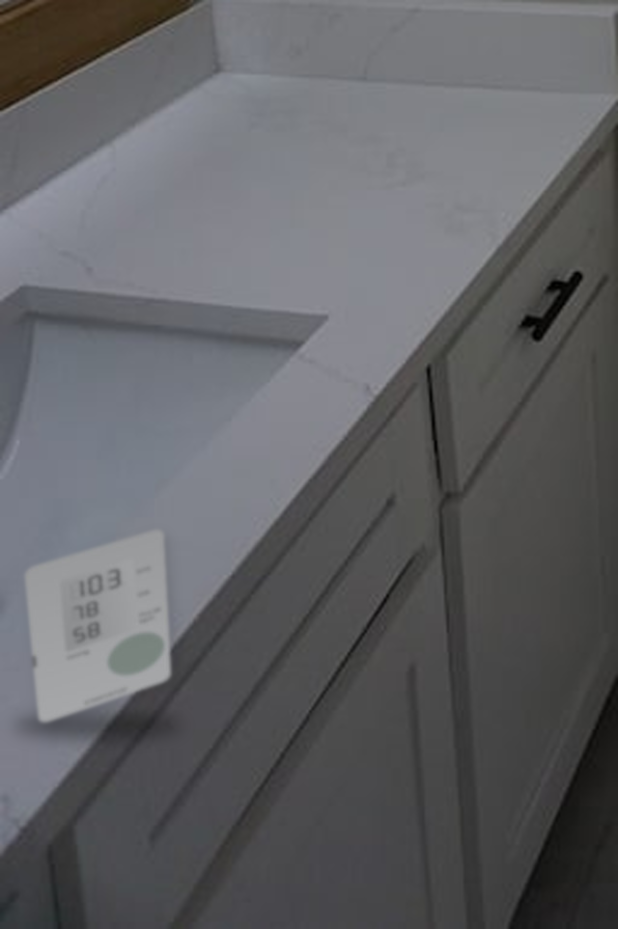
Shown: 58 bpm
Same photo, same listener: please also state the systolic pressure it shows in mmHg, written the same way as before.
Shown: 103 mmHg
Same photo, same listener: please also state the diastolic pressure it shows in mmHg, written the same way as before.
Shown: 78 mmHg
